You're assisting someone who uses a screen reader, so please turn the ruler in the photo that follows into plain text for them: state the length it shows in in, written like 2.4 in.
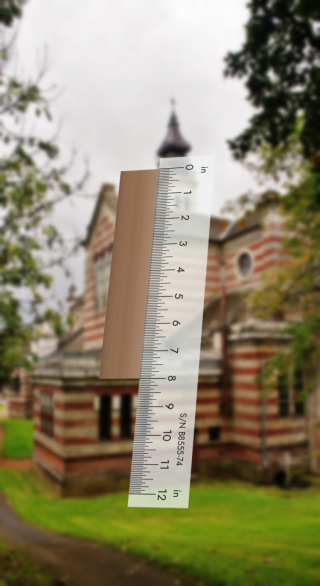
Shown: 8 in
